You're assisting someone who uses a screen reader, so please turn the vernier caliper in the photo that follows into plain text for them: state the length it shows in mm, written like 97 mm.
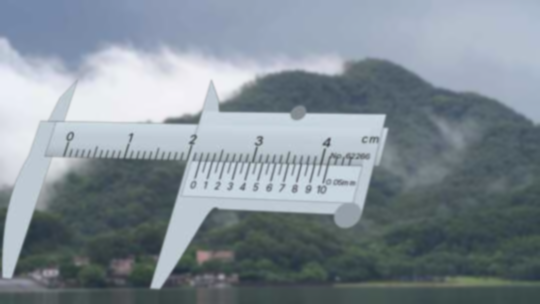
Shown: 22.0 mm
